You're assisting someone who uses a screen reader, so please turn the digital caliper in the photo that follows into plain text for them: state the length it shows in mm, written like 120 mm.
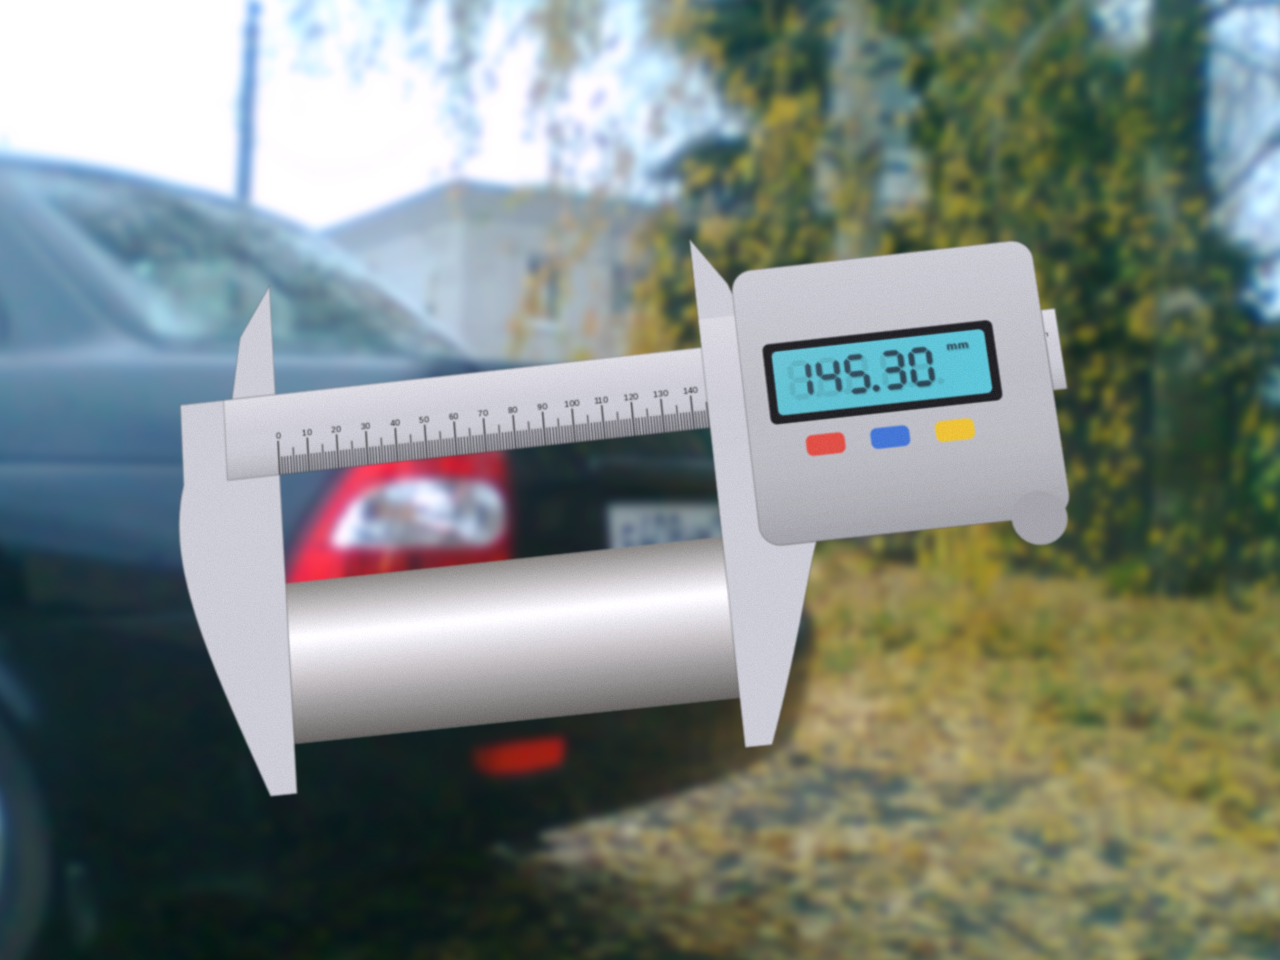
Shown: 145.30 mm
